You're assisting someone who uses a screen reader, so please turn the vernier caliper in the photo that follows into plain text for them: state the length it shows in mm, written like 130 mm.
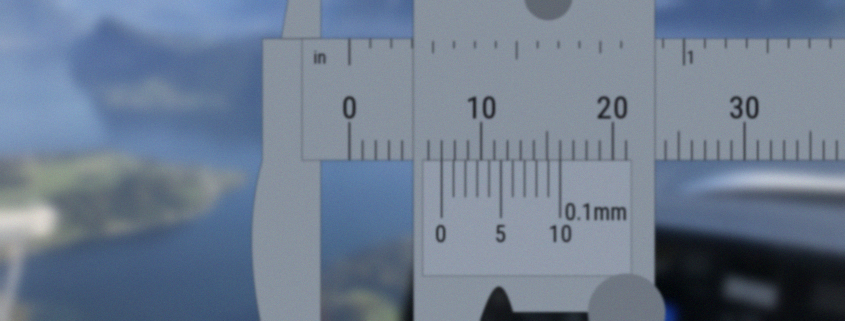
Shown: 7.0 mm
